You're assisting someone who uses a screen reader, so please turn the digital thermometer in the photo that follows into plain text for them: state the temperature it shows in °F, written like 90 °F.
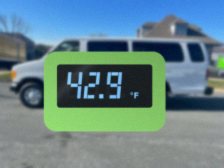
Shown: 42.9 °F
